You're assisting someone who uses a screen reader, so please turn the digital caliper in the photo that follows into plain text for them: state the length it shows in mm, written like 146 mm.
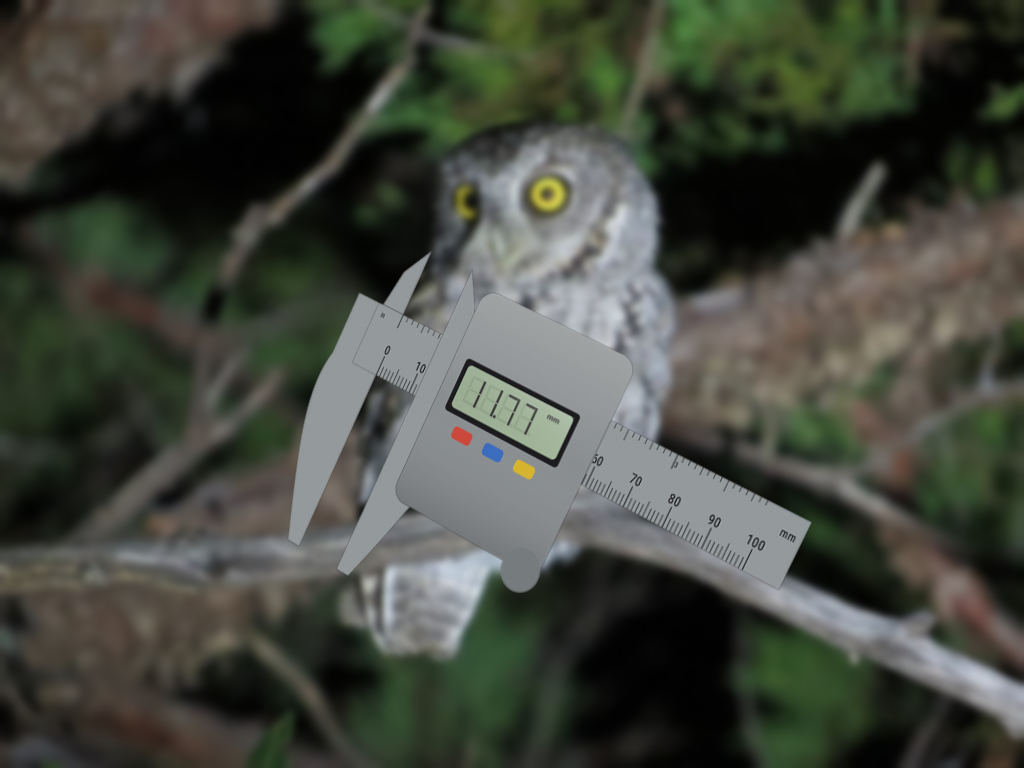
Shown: 11.77 mm
